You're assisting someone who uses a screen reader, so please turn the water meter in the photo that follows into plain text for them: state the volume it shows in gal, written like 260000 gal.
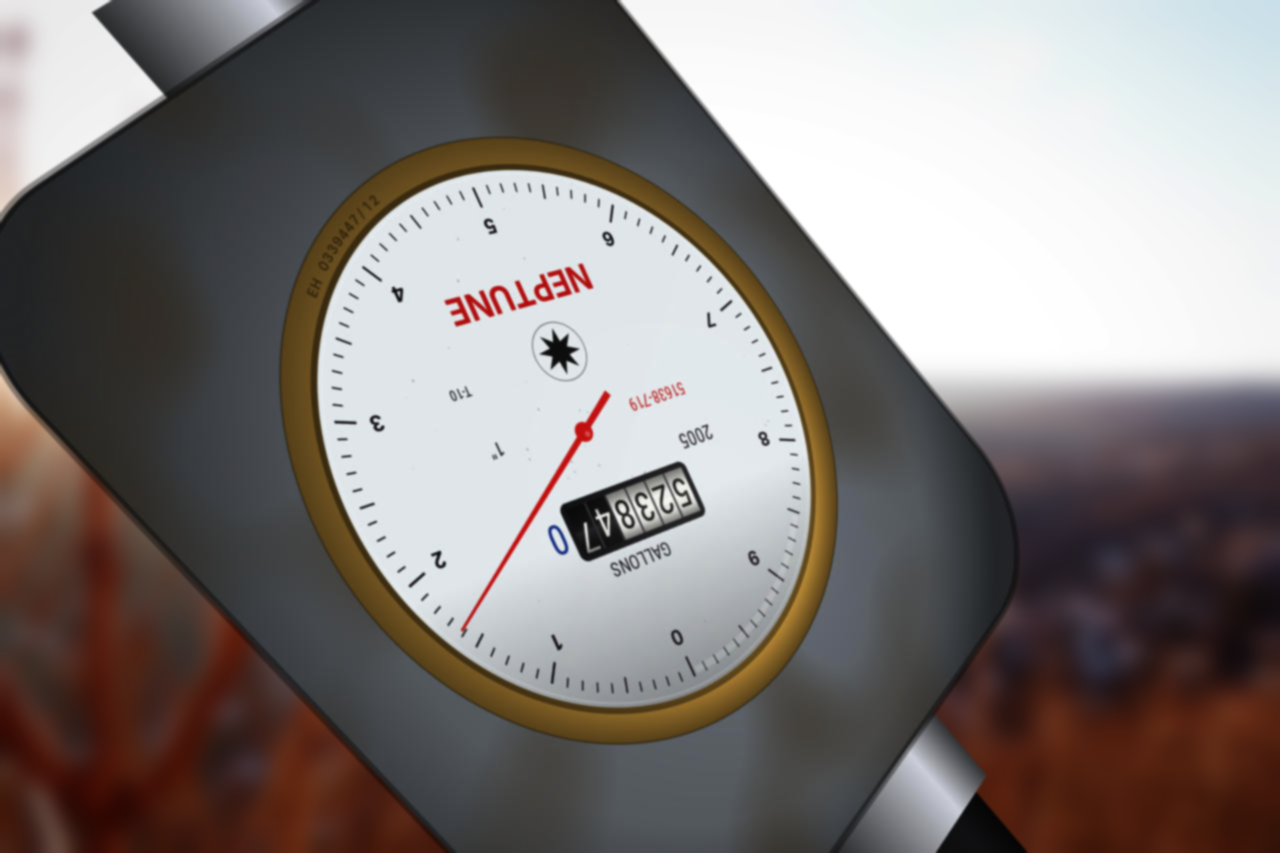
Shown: 5238471.6 gal
